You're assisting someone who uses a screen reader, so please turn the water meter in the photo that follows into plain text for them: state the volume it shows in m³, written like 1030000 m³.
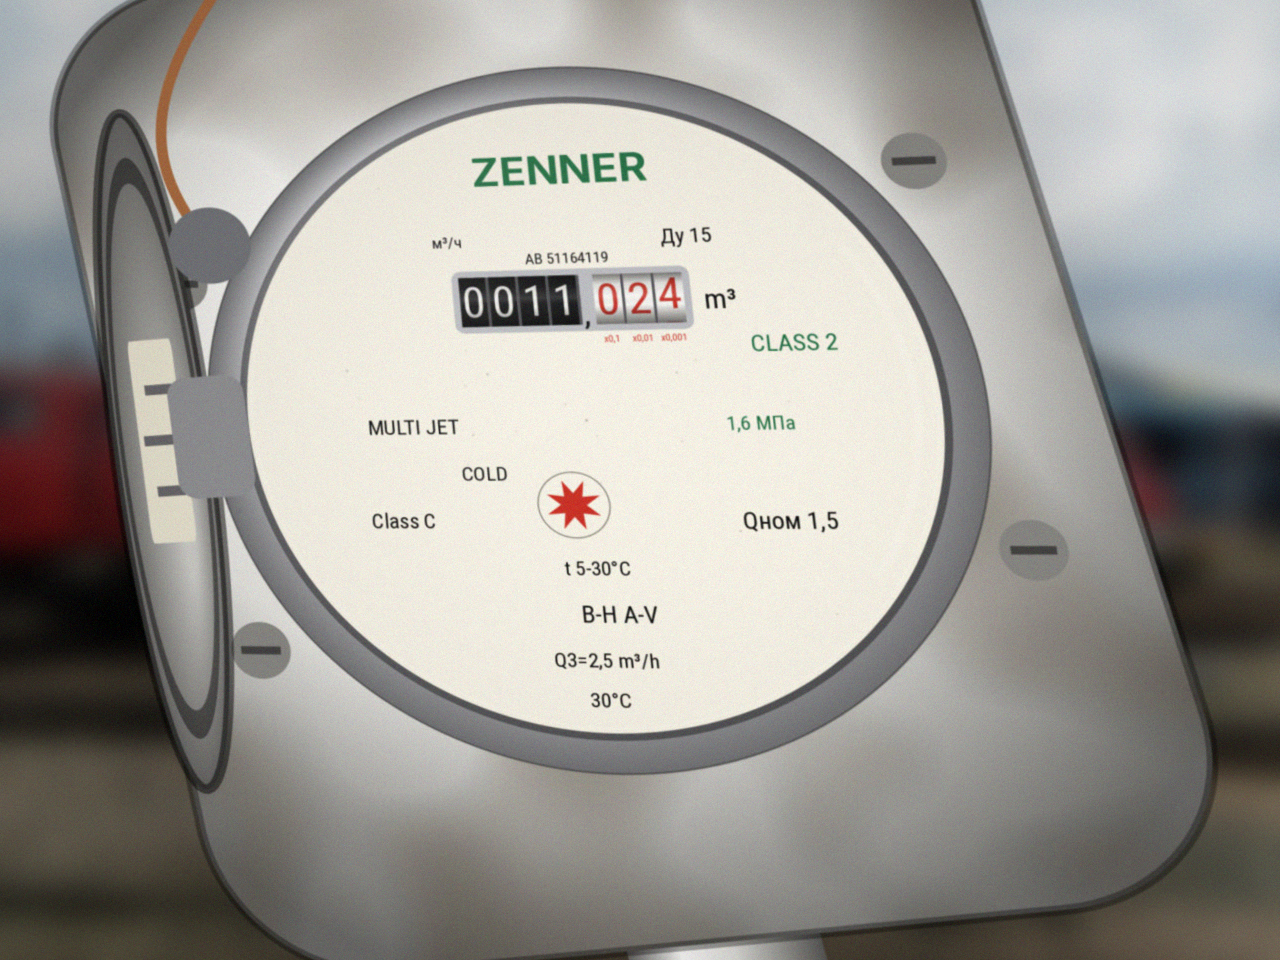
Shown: 11.024 m³
